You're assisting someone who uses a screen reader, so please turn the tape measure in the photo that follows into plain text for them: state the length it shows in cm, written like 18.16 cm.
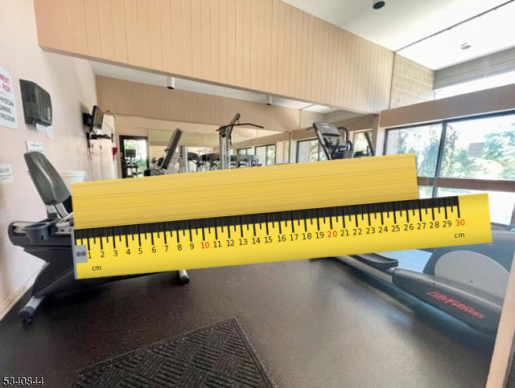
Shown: 27 cm
